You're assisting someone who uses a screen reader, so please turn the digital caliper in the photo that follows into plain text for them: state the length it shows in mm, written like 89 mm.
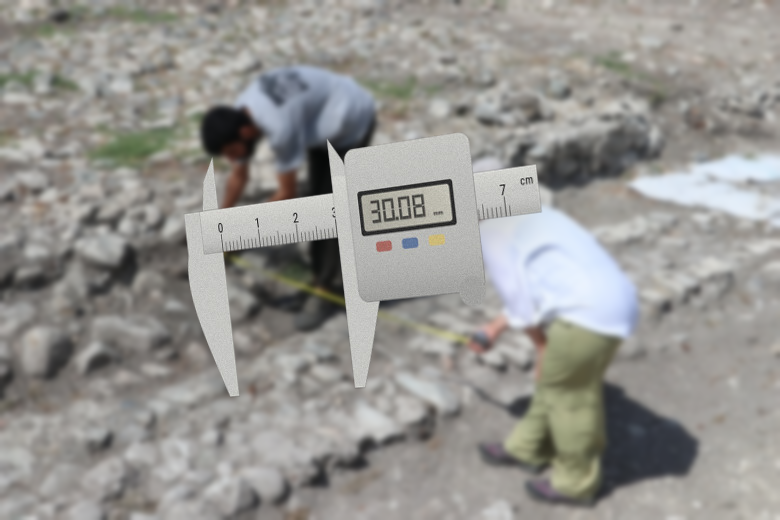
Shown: 30.08 mm
